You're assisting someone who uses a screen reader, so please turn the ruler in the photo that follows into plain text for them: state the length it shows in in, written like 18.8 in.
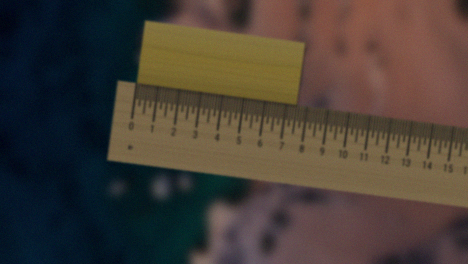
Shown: 7.5 in
